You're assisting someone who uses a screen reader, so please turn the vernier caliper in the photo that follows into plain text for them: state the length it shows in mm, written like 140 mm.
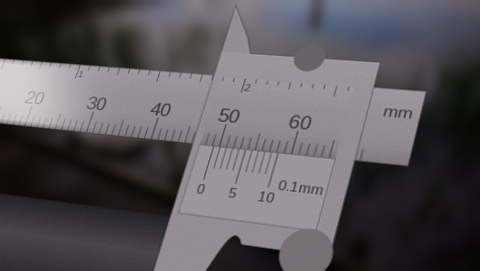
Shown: 49.2 mm
